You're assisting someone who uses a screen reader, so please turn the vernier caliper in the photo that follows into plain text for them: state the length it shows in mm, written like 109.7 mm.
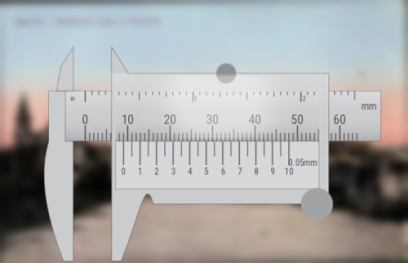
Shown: 9.0 mm
